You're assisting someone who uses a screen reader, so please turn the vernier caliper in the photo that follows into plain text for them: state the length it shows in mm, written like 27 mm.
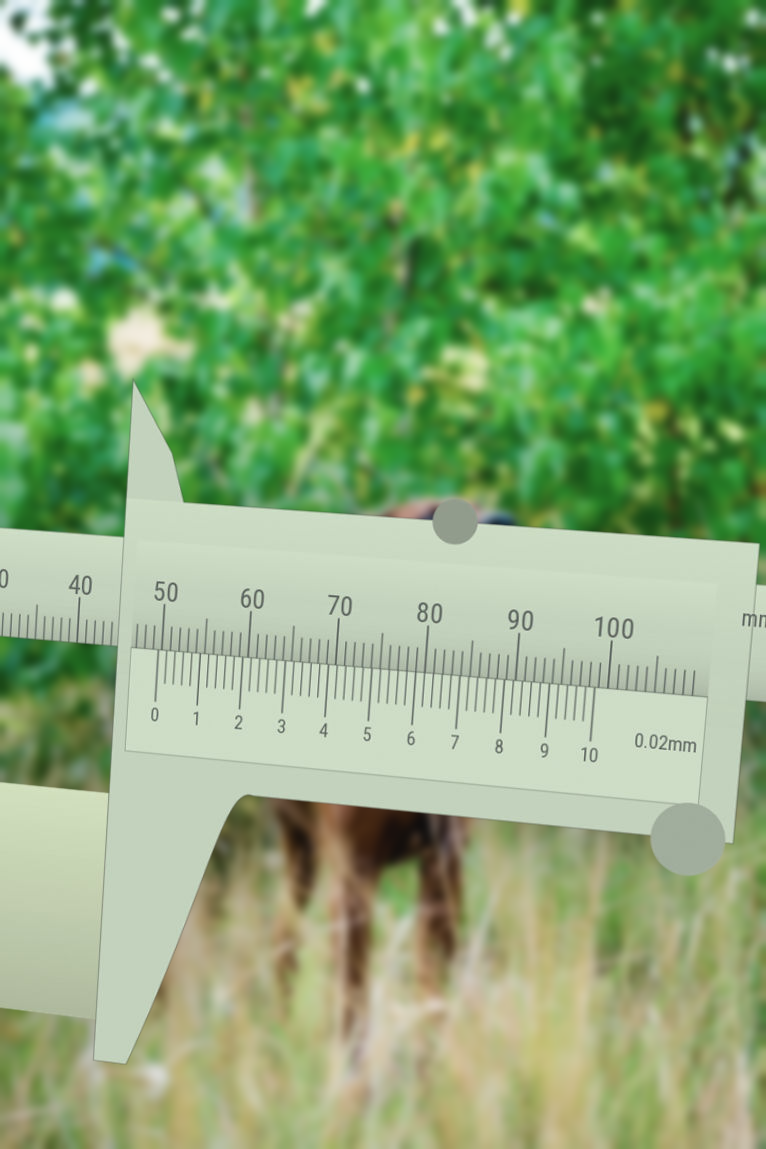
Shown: 49.6 mm
